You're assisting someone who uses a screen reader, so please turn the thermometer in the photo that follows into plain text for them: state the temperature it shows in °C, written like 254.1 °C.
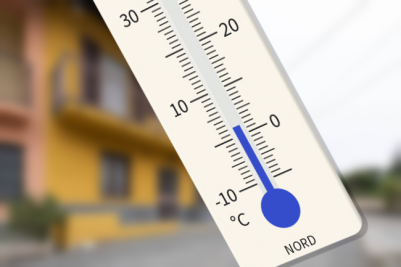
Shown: 2 °C
